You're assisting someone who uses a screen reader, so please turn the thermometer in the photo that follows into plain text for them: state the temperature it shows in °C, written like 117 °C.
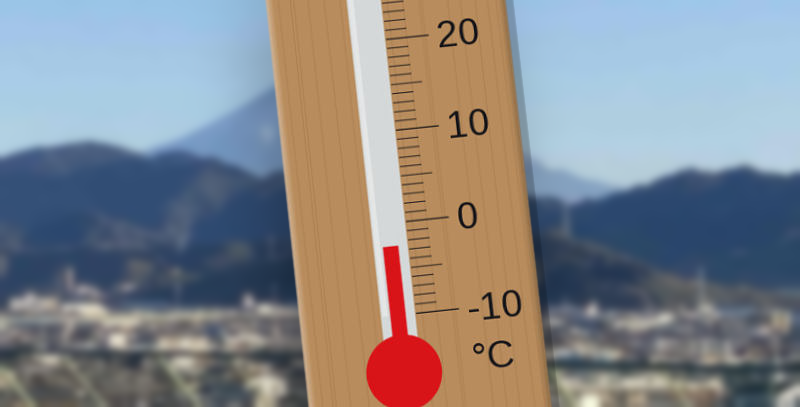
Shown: -2.5 °C
